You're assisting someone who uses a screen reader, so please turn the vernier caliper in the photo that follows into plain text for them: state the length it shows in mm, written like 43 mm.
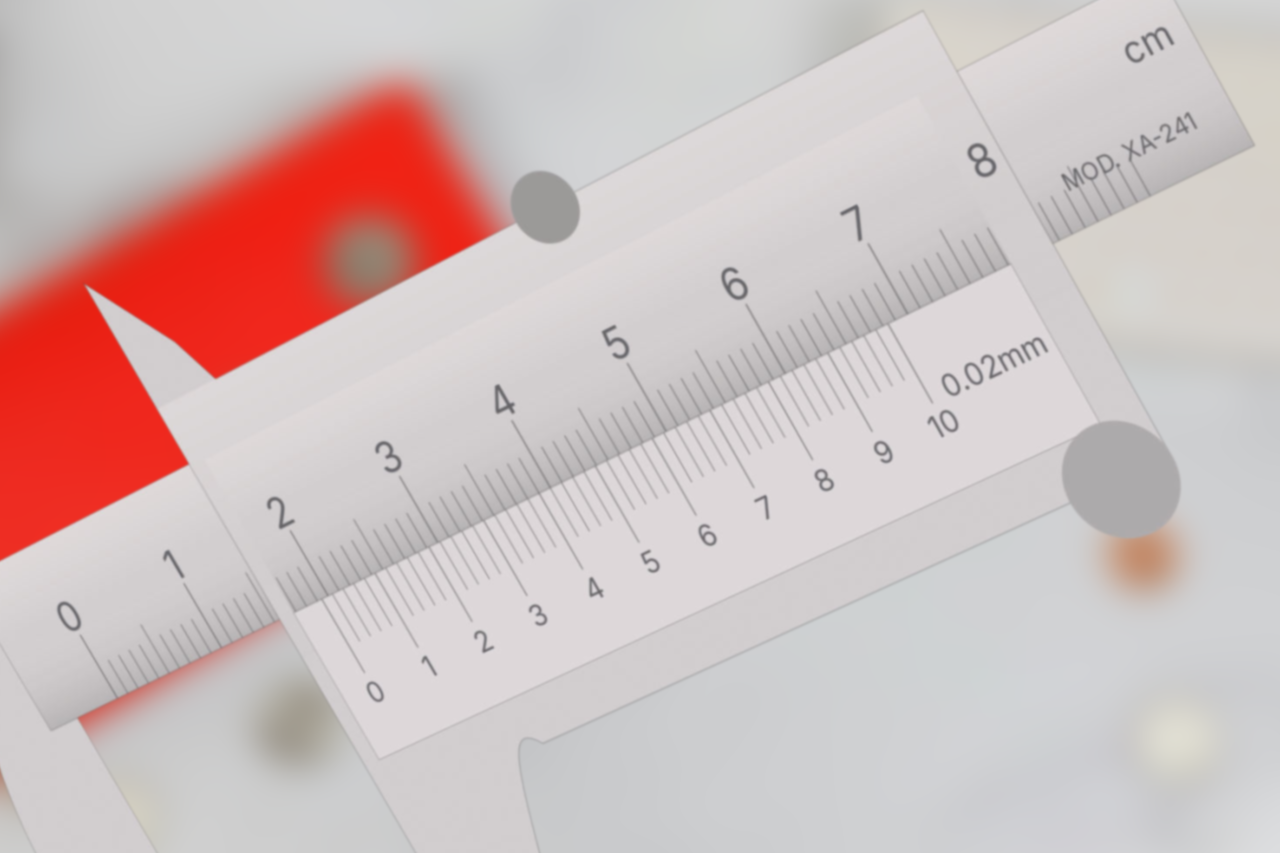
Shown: 19.4 mm
